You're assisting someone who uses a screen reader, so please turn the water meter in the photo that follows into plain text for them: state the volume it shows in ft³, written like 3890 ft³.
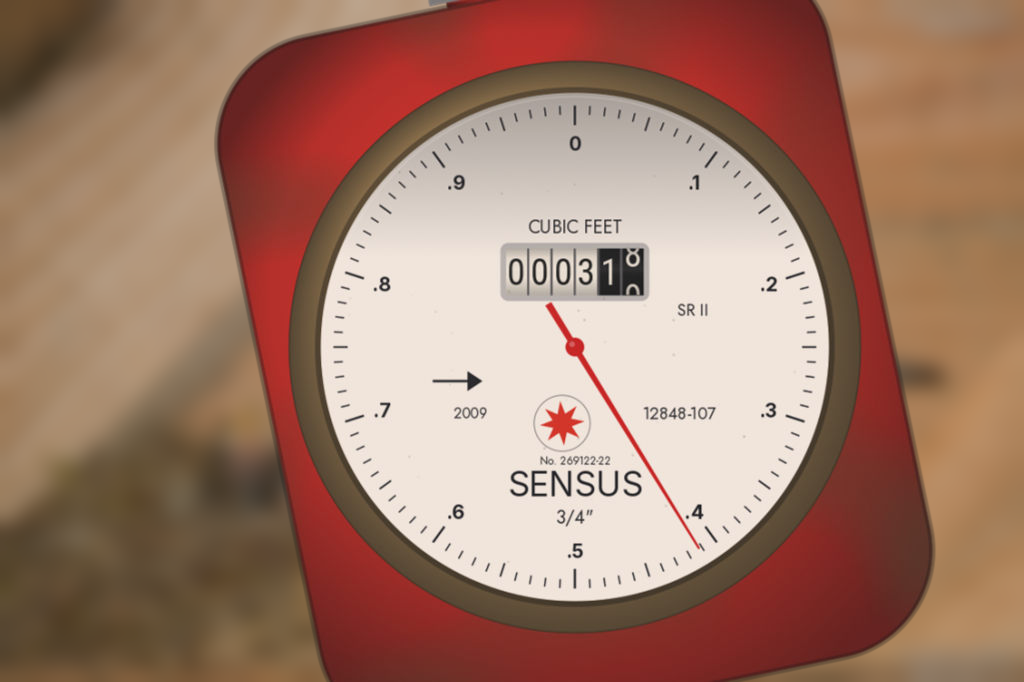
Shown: 318.41 ft³
